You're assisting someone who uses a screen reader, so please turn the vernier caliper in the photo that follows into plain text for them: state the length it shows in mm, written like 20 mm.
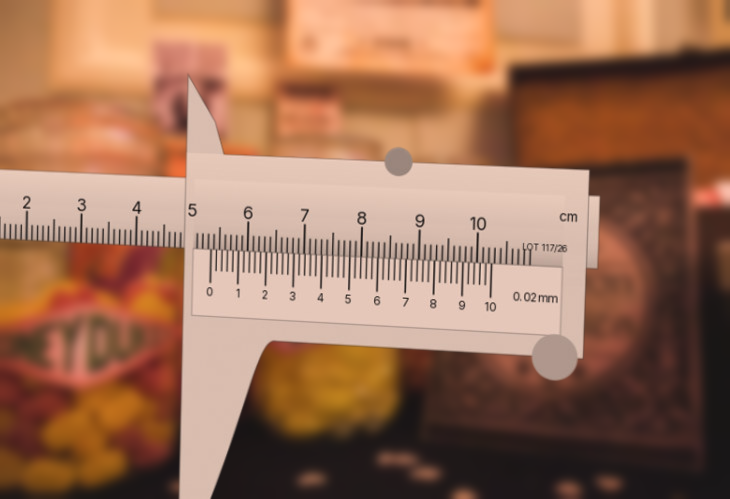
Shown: 53.5 mm
